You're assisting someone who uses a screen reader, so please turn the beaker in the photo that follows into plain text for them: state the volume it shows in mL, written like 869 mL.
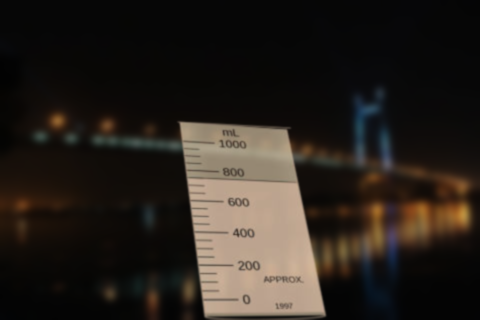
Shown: 750 mL
